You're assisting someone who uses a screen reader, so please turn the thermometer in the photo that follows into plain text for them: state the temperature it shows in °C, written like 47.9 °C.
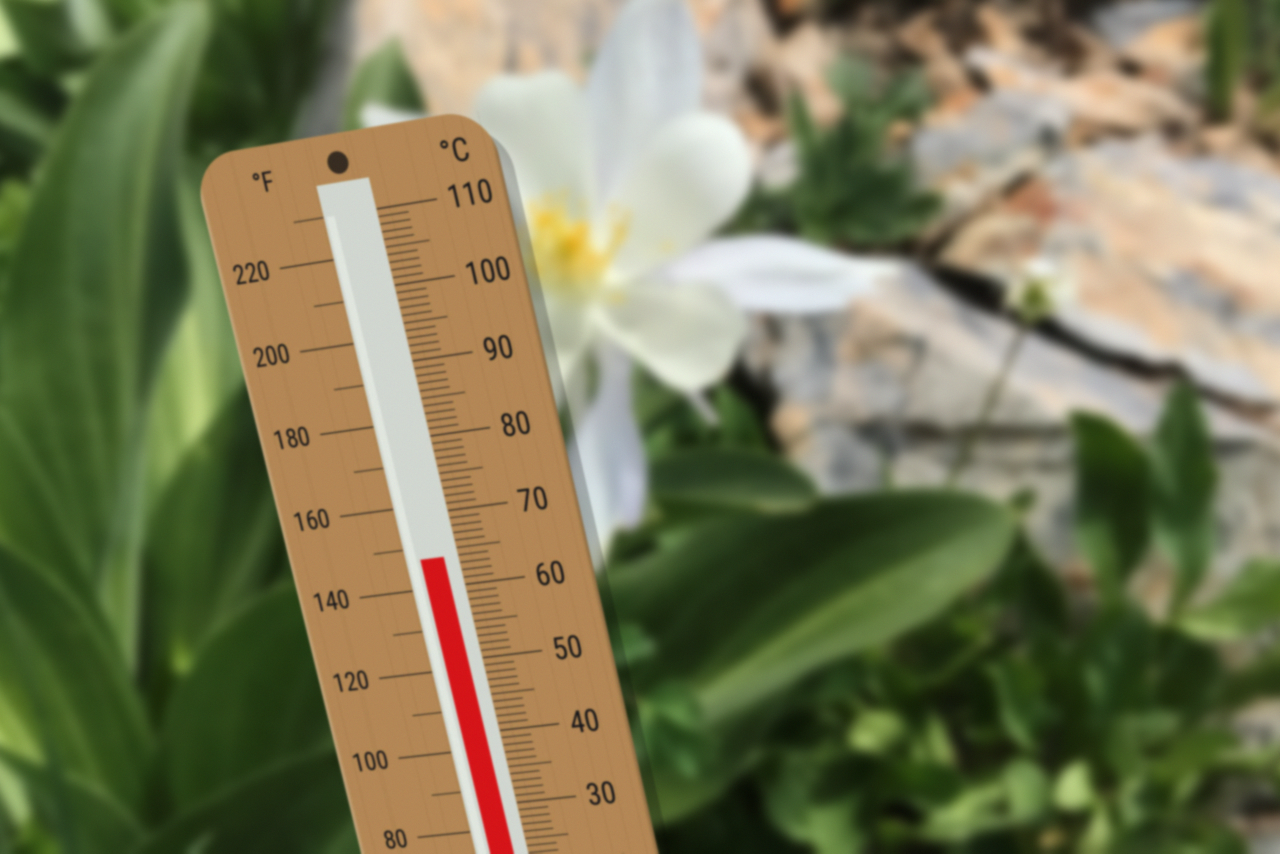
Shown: 64 °C
